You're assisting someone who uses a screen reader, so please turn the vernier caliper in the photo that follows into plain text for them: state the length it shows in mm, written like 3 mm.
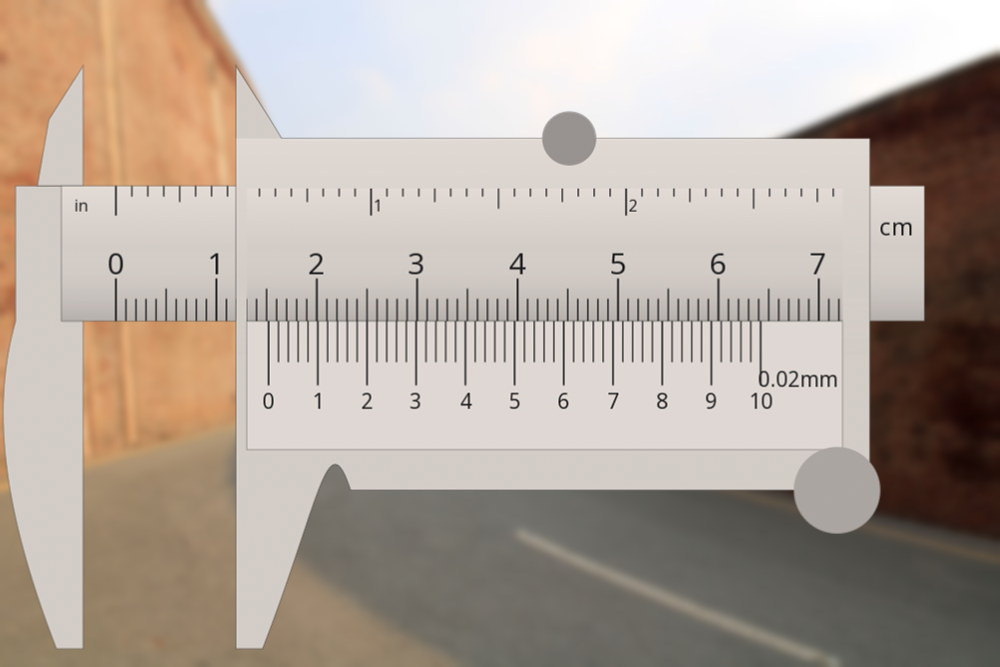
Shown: 15.2 mm
